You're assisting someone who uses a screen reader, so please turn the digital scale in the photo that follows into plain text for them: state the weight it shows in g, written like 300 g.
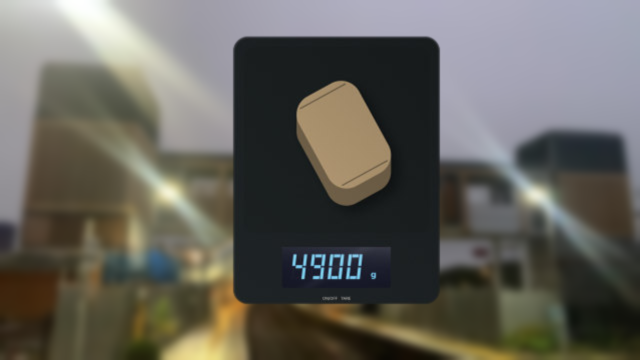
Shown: 4900 g
